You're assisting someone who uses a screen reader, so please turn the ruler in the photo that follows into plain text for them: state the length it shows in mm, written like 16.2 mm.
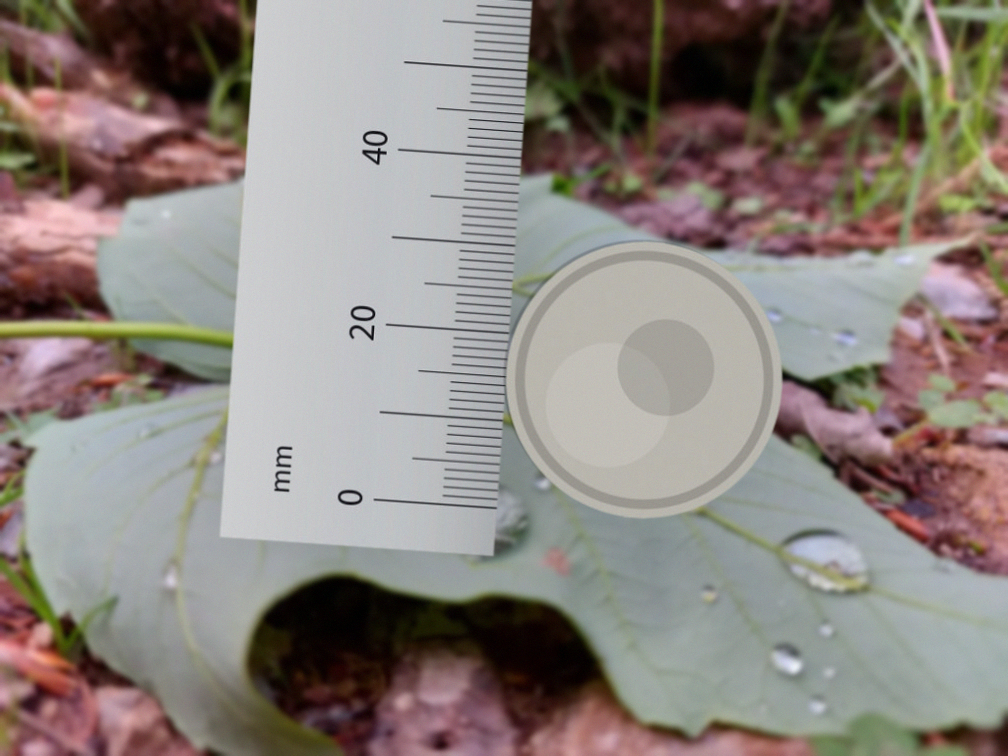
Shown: 31.5 mm
